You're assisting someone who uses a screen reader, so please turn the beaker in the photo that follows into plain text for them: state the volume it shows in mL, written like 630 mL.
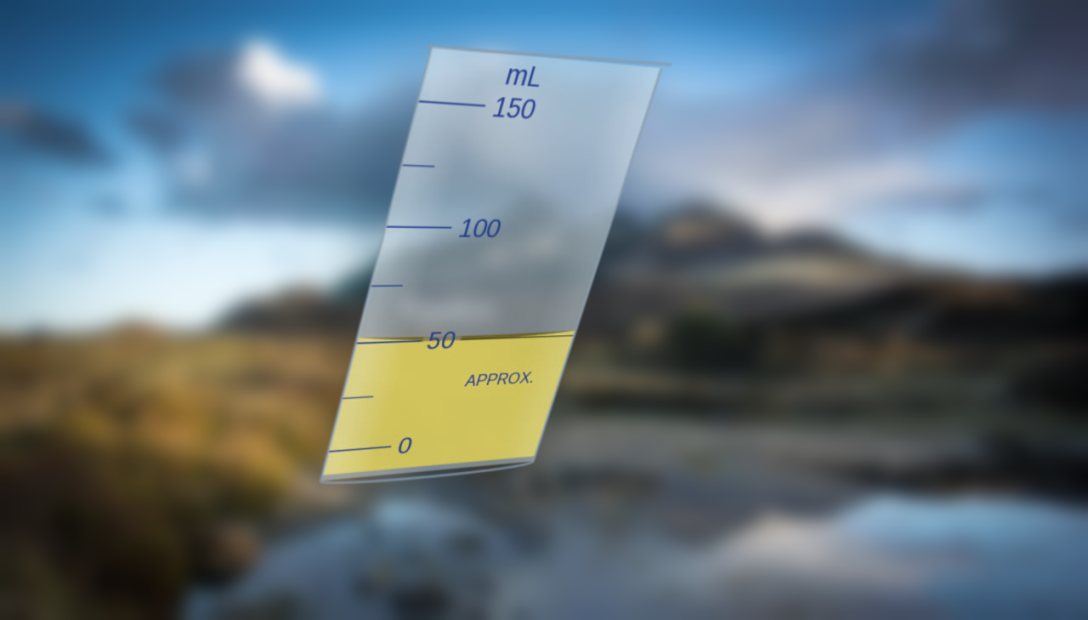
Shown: 50 mL
